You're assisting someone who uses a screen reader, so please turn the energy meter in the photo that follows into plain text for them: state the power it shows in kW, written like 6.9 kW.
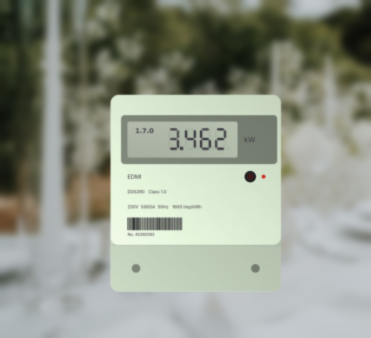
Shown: 3.462 kW
